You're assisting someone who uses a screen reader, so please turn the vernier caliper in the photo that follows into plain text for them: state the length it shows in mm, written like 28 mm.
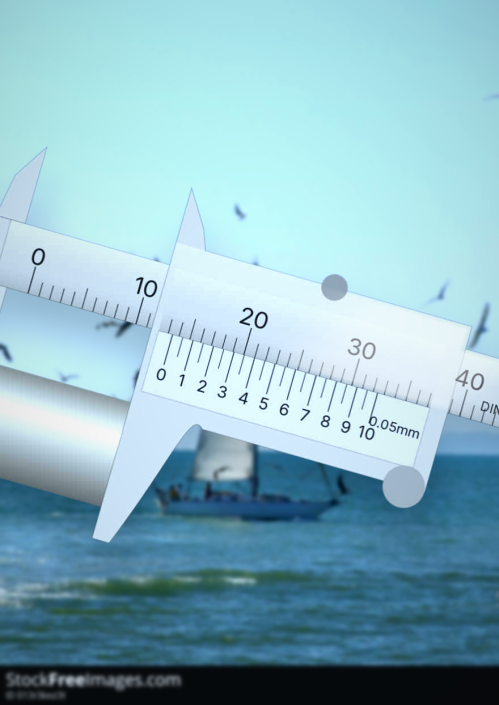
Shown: 13.4 mm
